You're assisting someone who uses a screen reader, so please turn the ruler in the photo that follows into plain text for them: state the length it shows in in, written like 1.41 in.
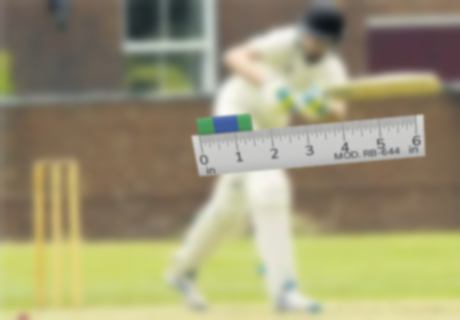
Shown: 1.5 in
